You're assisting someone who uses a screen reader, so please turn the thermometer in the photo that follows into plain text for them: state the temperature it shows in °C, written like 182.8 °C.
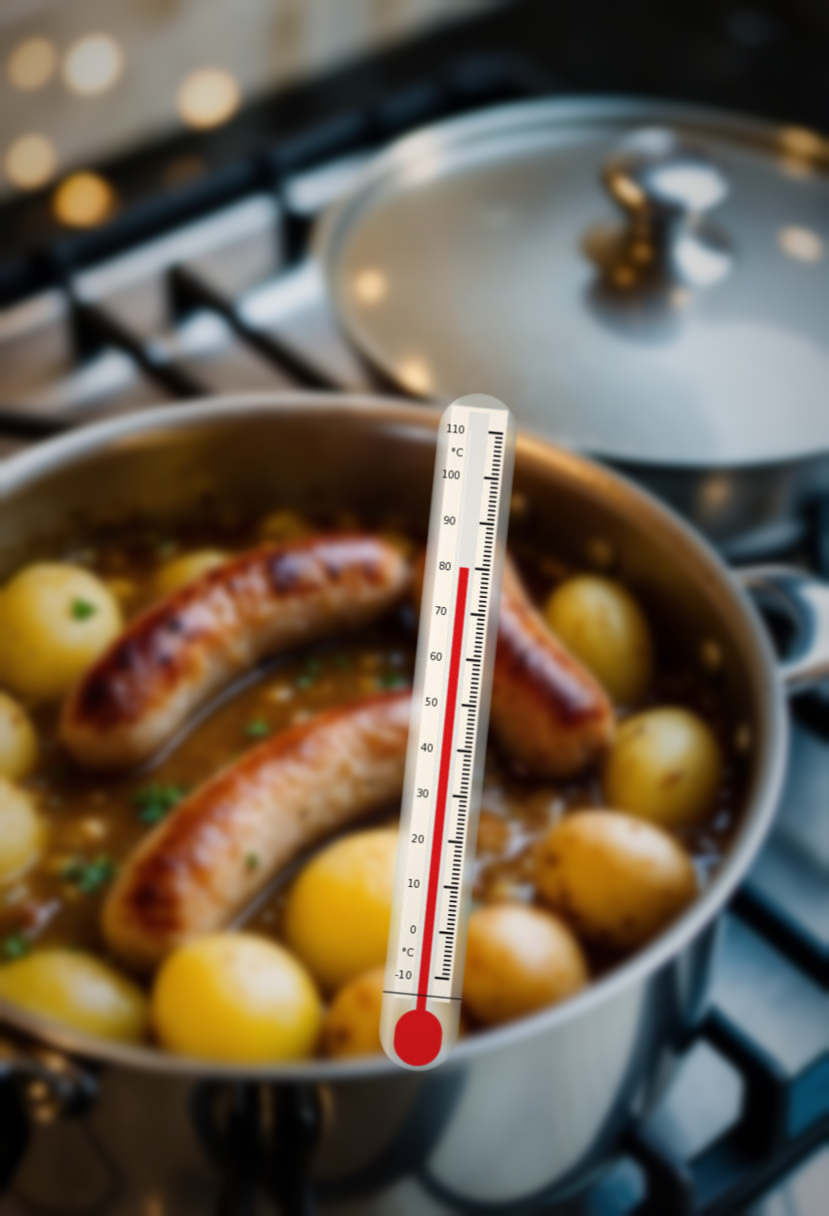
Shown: 80 °C
